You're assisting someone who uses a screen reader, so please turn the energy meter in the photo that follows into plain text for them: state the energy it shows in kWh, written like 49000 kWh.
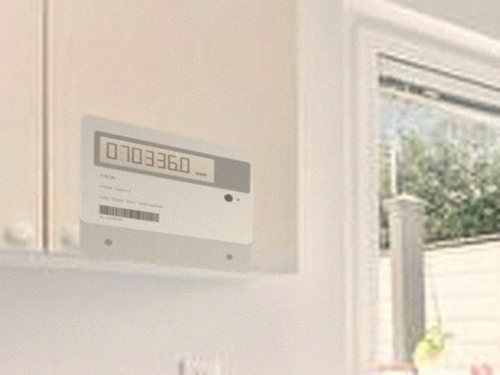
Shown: 70336.0 kWh
